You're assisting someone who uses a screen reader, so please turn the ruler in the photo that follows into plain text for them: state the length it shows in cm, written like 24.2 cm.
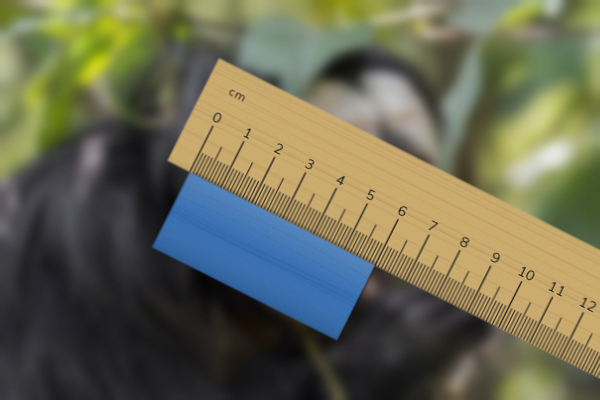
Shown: 6 cm
